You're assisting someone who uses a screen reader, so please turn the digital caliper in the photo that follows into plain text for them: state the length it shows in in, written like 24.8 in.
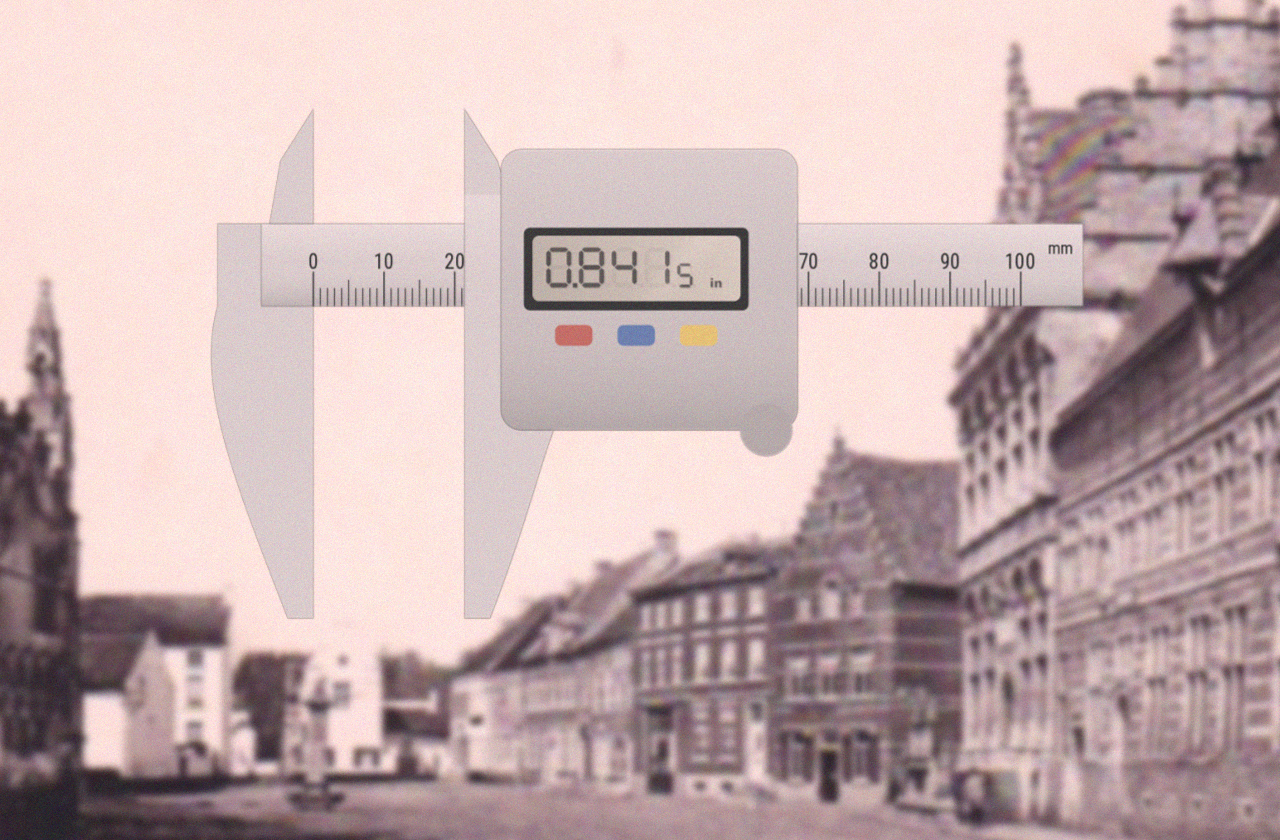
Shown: 0.8415 in
